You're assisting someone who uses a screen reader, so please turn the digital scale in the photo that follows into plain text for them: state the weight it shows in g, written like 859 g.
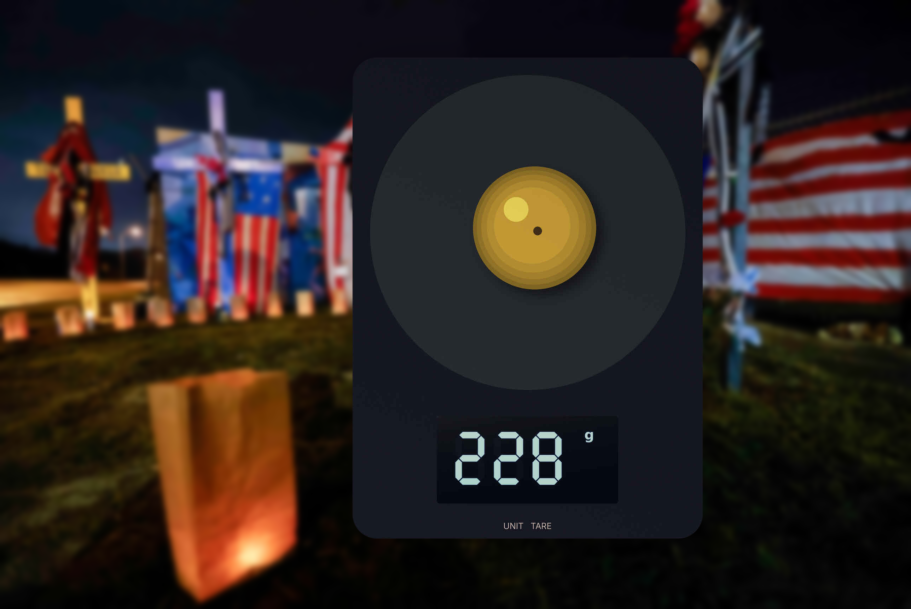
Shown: 228 g
